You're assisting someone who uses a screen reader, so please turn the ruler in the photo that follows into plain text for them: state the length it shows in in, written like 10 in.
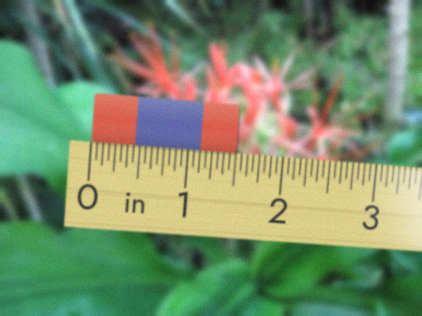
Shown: 1.5 in
